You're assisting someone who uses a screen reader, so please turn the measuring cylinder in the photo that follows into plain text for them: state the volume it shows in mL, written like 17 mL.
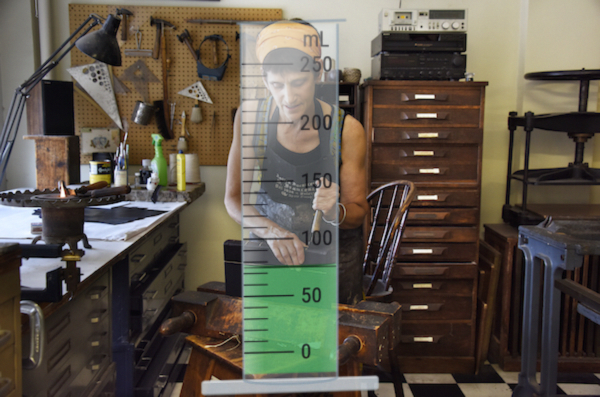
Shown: 75 mL
